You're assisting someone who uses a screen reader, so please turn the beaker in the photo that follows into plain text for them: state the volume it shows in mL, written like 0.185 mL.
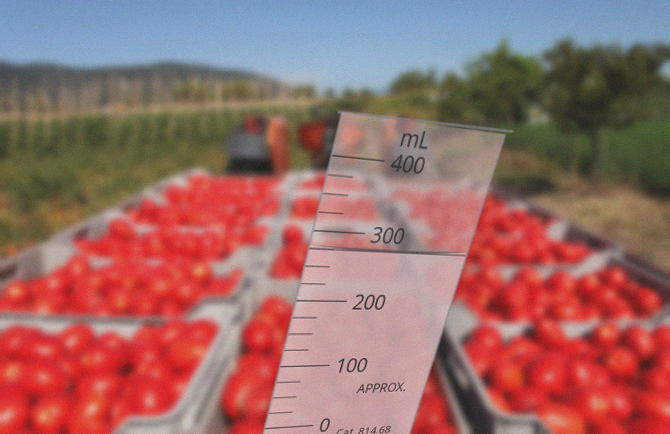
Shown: 275 mL
